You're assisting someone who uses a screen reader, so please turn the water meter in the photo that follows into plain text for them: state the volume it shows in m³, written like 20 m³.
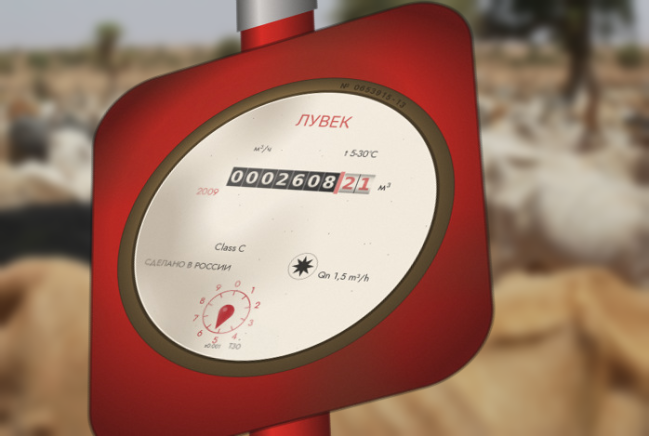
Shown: 2608.215 m³
